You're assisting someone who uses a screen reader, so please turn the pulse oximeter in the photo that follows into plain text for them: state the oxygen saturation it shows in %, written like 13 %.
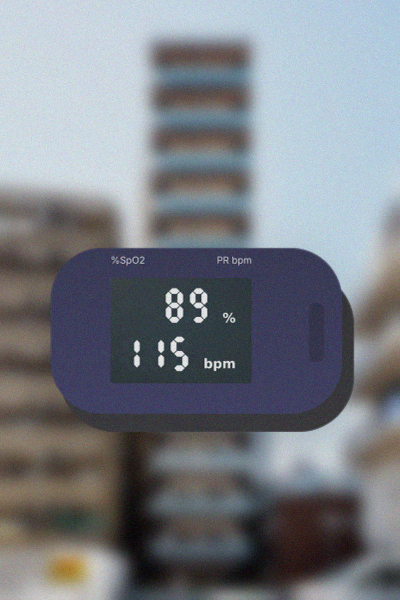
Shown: 89 %
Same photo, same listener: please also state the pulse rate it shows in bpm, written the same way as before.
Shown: 115 bpm
